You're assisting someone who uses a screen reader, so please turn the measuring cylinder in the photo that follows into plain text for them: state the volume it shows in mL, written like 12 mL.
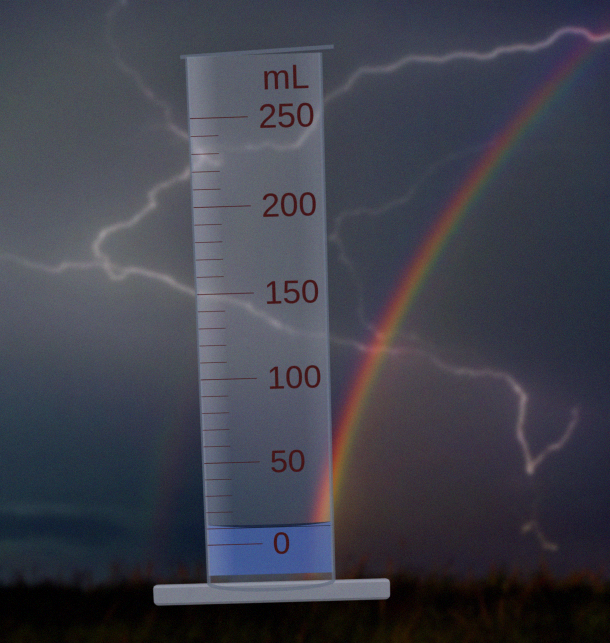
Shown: 10 mL
